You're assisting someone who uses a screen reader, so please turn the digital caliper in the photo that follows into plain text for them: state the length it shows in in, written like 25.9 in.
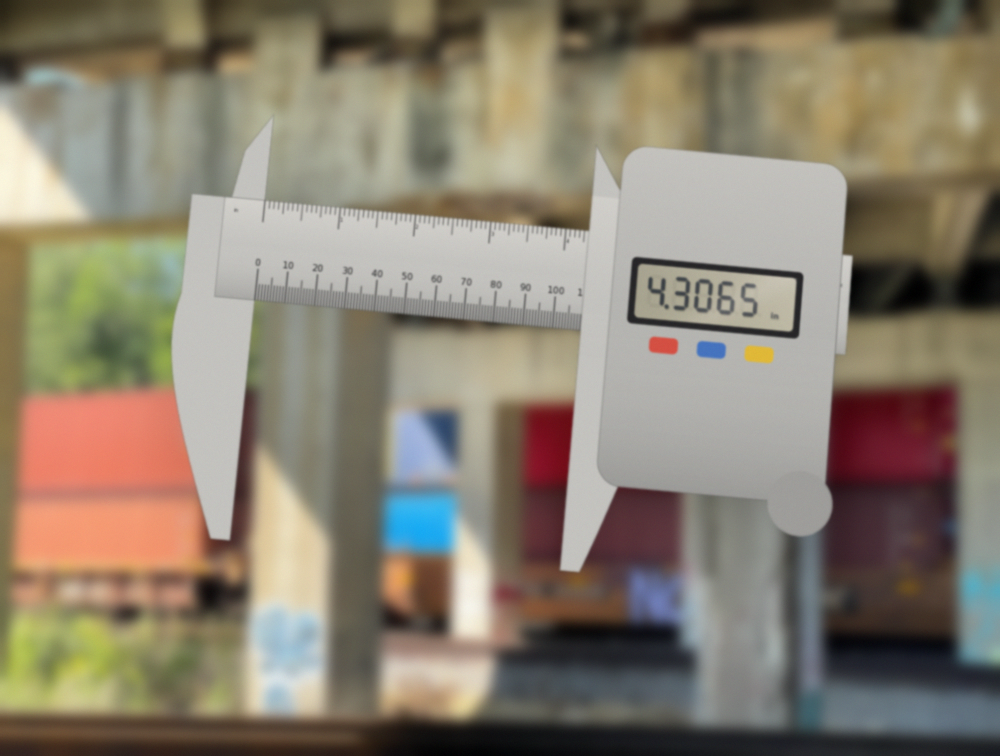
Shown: 4.3065 in
